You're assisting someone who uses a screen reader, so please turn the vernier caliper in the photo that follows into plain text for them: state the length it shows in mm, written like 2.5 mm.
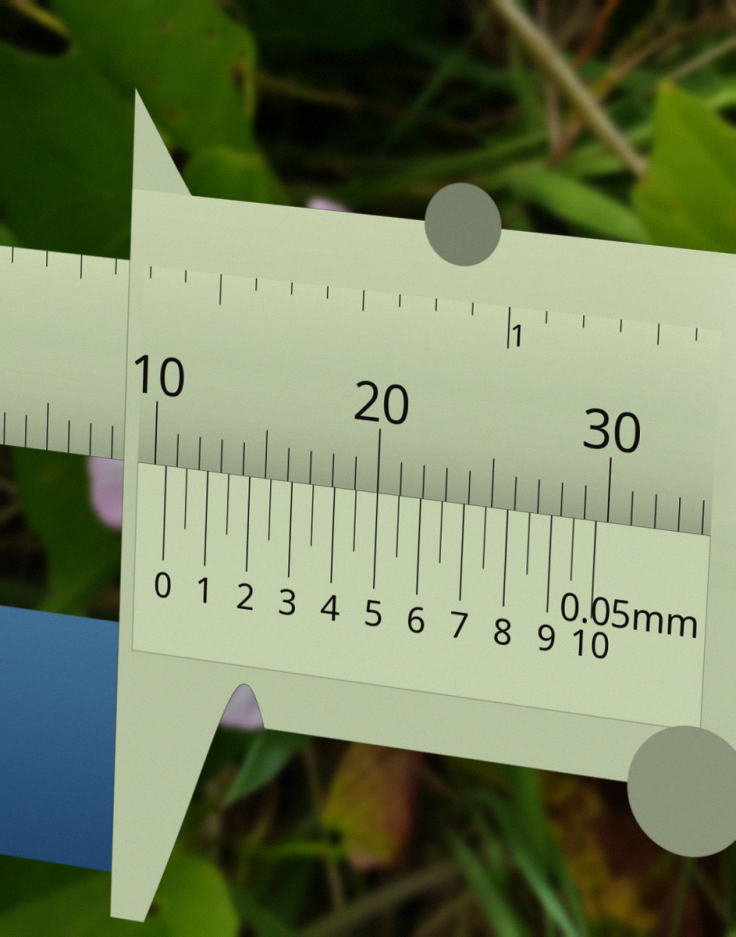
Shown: 10.50 mm
